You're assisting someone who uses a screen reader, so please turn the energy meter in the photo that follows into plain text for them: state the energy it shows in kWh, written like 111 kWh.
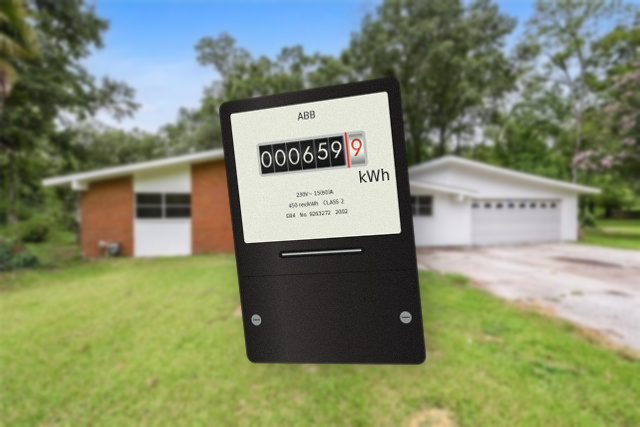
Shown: 659.9 kWh
